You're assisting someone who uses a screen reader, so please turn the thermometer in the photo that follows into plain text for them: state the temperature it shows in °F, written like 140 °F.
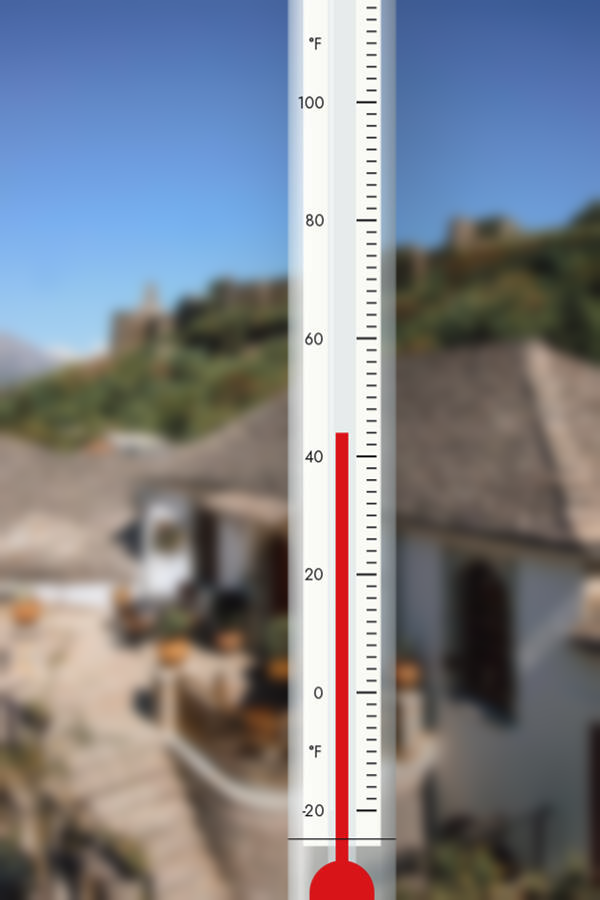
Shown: 44 °F
